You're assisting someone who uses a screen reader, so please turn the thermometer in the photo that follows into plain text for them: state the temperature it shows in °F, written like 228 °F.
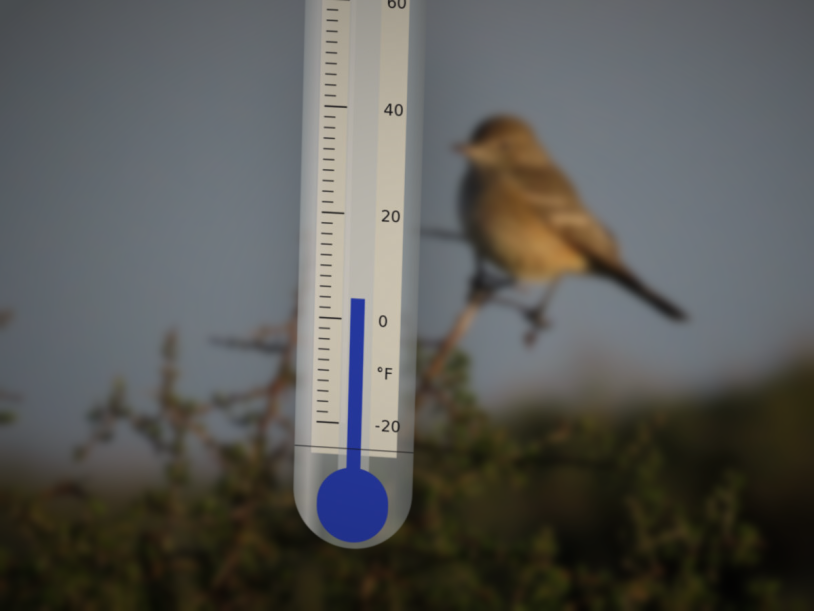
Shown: 4 °F
